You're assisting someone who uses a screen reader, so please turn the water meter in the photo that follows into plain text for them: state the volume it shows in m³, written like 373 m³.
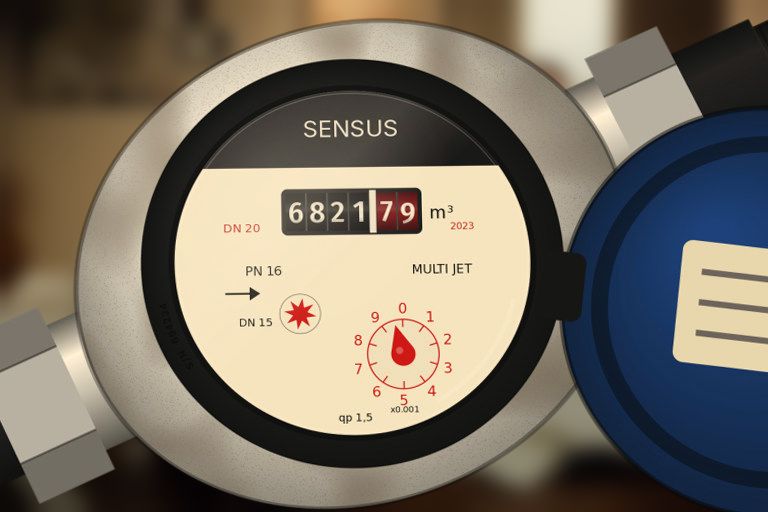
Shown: 6821.789 m³
